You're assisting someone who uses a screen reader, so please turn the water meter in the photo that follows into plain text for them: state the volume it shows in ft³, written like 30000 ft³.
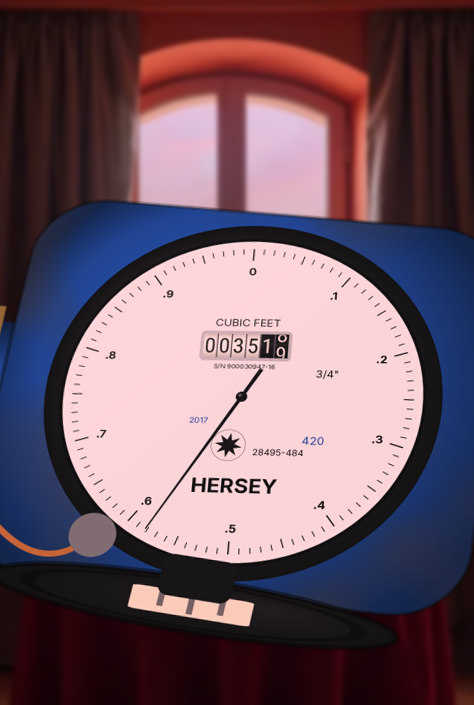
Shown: 3518.58 ft³
